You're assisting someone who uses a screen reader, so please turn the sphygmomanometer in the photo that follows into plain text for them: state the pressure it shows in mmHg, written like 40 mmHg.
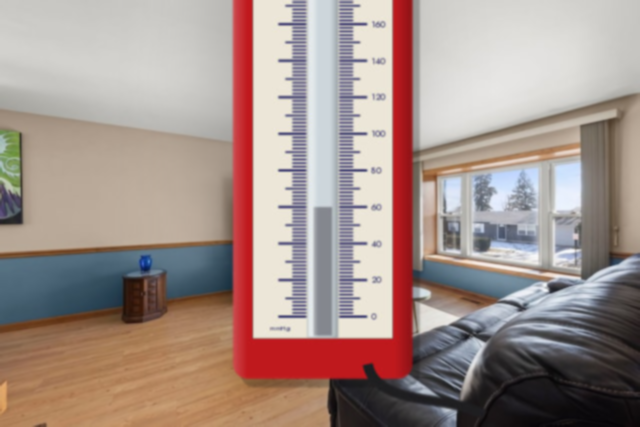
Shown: 60 mmHg
